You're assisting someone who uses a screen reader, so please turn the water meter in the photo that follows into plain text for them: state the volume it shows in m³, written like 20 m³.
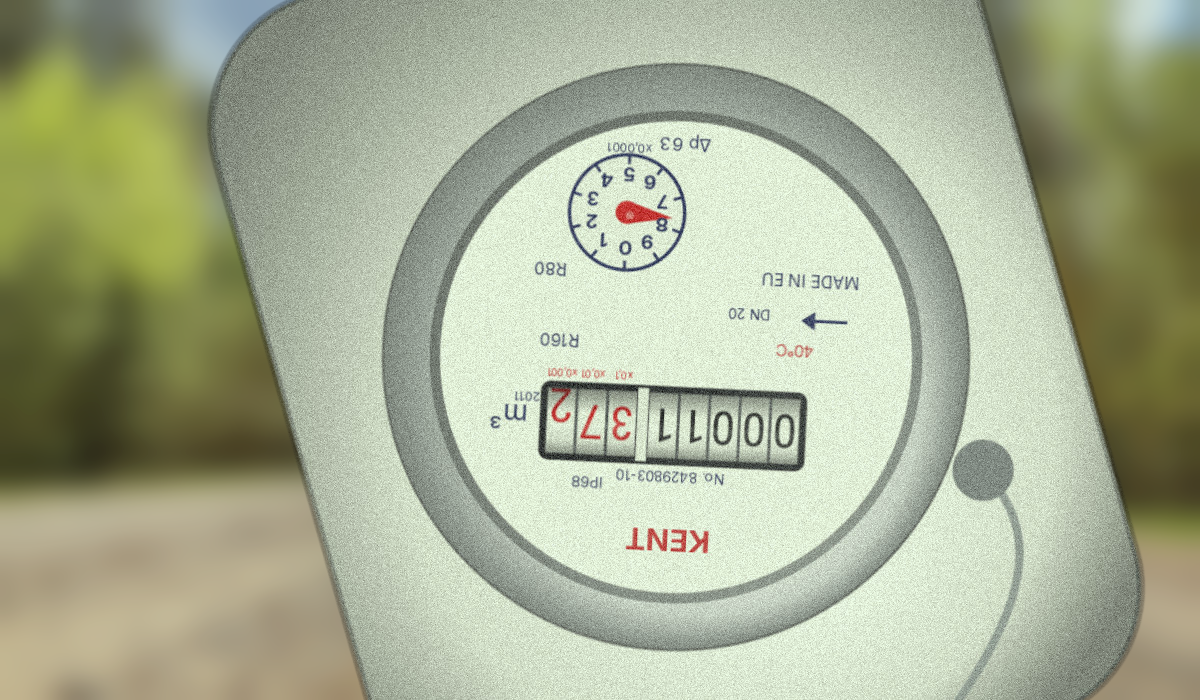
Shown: 11.3717 m³
